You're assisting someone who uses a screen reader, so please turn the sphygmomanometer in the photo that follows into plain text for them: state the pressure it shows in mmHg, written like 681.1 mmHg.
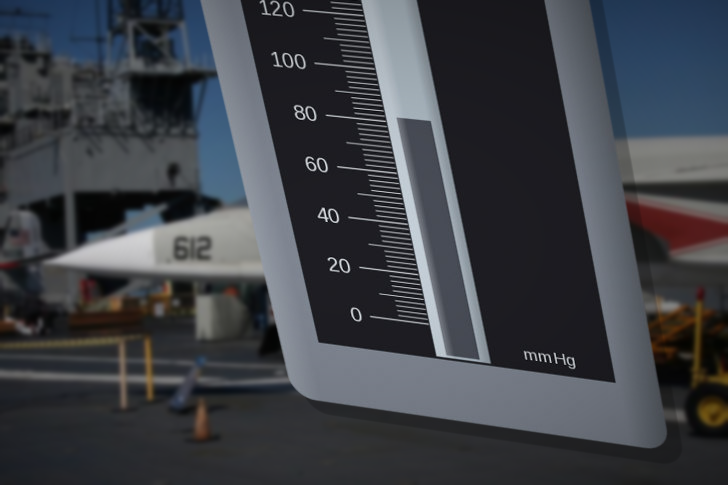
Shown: 82 mmHg
